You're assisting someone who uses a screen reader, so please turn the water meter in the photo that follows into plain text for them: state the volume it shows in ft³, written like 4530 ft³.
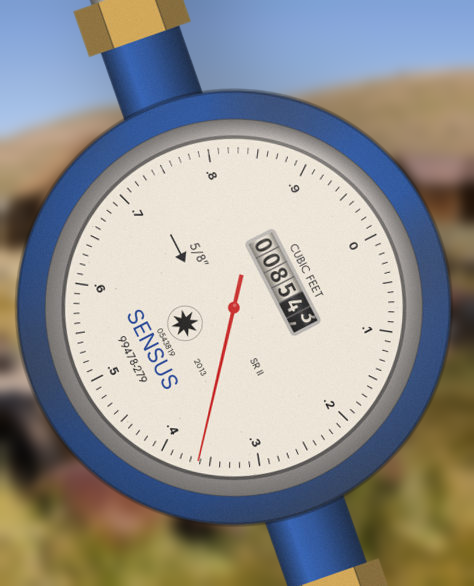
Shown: 8543.36 ft³
